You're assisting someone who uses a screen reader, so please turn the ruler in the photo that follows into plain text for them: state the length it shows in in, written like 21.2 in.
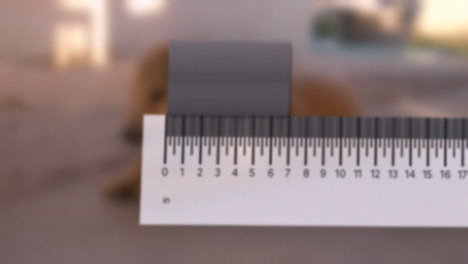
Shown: 7 in
